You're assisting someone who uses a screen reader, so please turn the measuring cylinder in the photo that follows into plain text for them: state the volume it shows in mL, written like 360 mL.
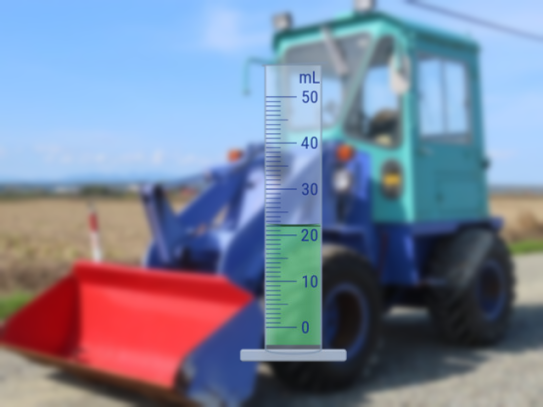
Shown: 22 mL
